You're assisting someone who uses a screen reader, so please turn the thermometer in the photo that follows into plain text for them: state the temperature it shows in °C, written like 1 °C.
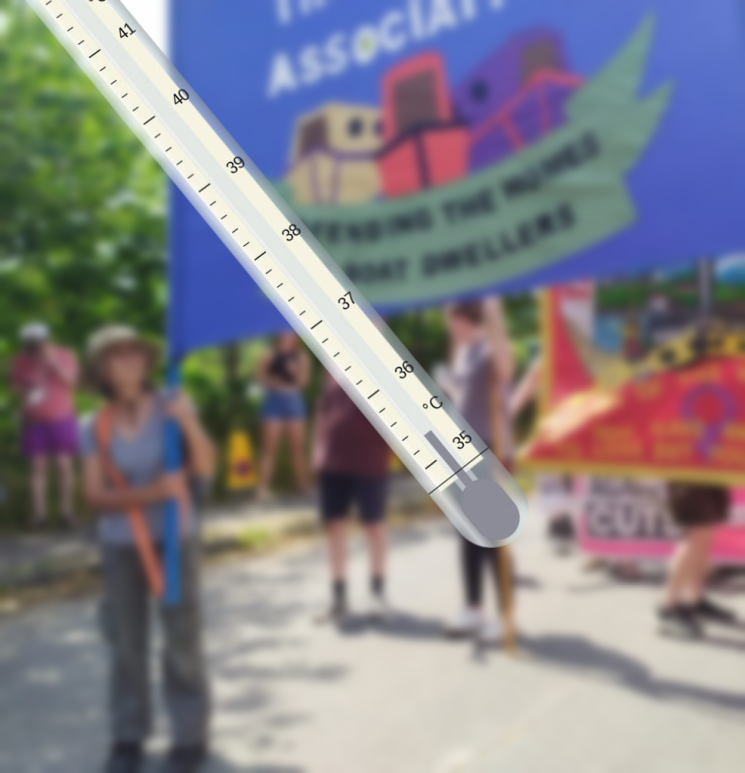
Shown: 35.3 °C
